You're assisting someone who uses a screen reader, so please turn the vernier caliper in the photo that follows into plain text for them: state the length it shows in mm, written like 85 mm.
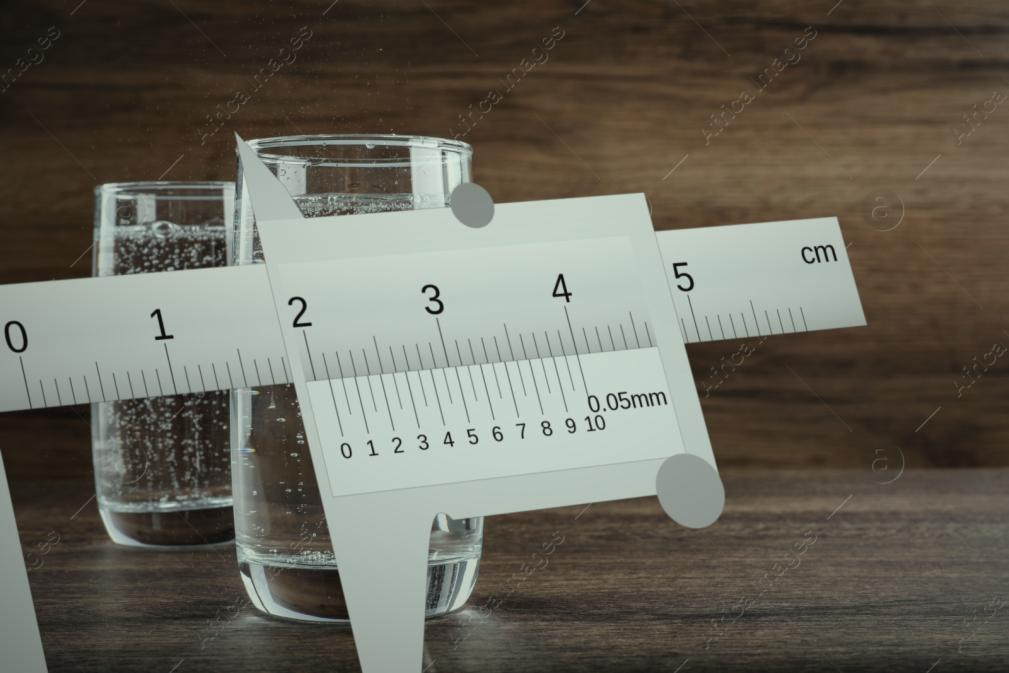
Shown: 21.0 mm
